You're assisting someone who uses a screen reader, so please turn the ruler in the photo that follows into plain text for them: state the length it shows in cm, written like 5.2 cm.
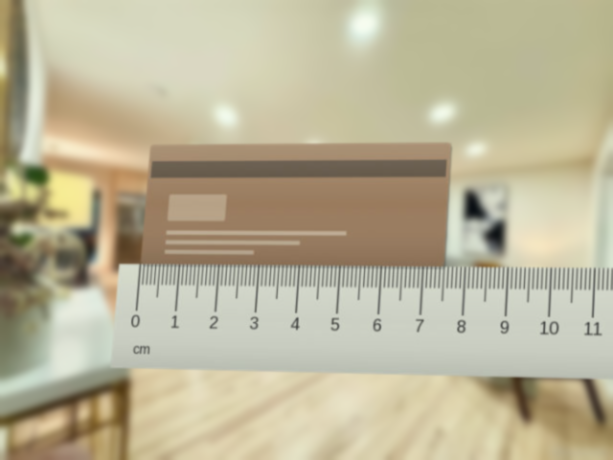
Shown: 7.5 cm
